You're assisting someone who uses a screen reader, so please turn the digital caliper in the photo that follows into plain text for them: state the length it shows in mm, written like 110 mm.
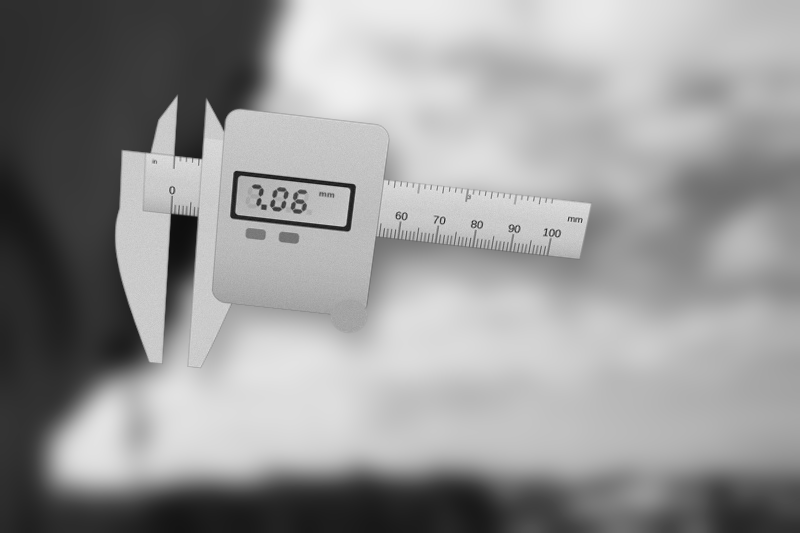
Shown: 7.06 mm
